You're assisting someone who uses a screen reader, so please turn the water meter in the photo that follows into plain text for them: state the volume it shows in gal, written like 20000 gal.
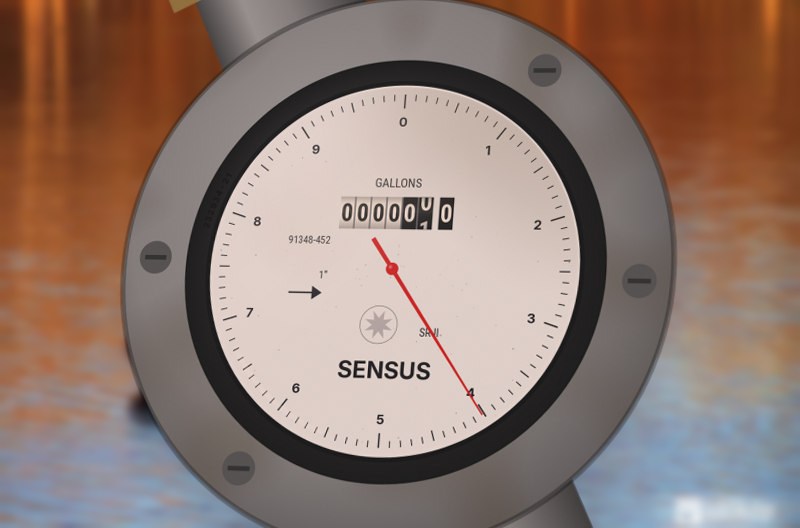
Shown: 4.0 gal
